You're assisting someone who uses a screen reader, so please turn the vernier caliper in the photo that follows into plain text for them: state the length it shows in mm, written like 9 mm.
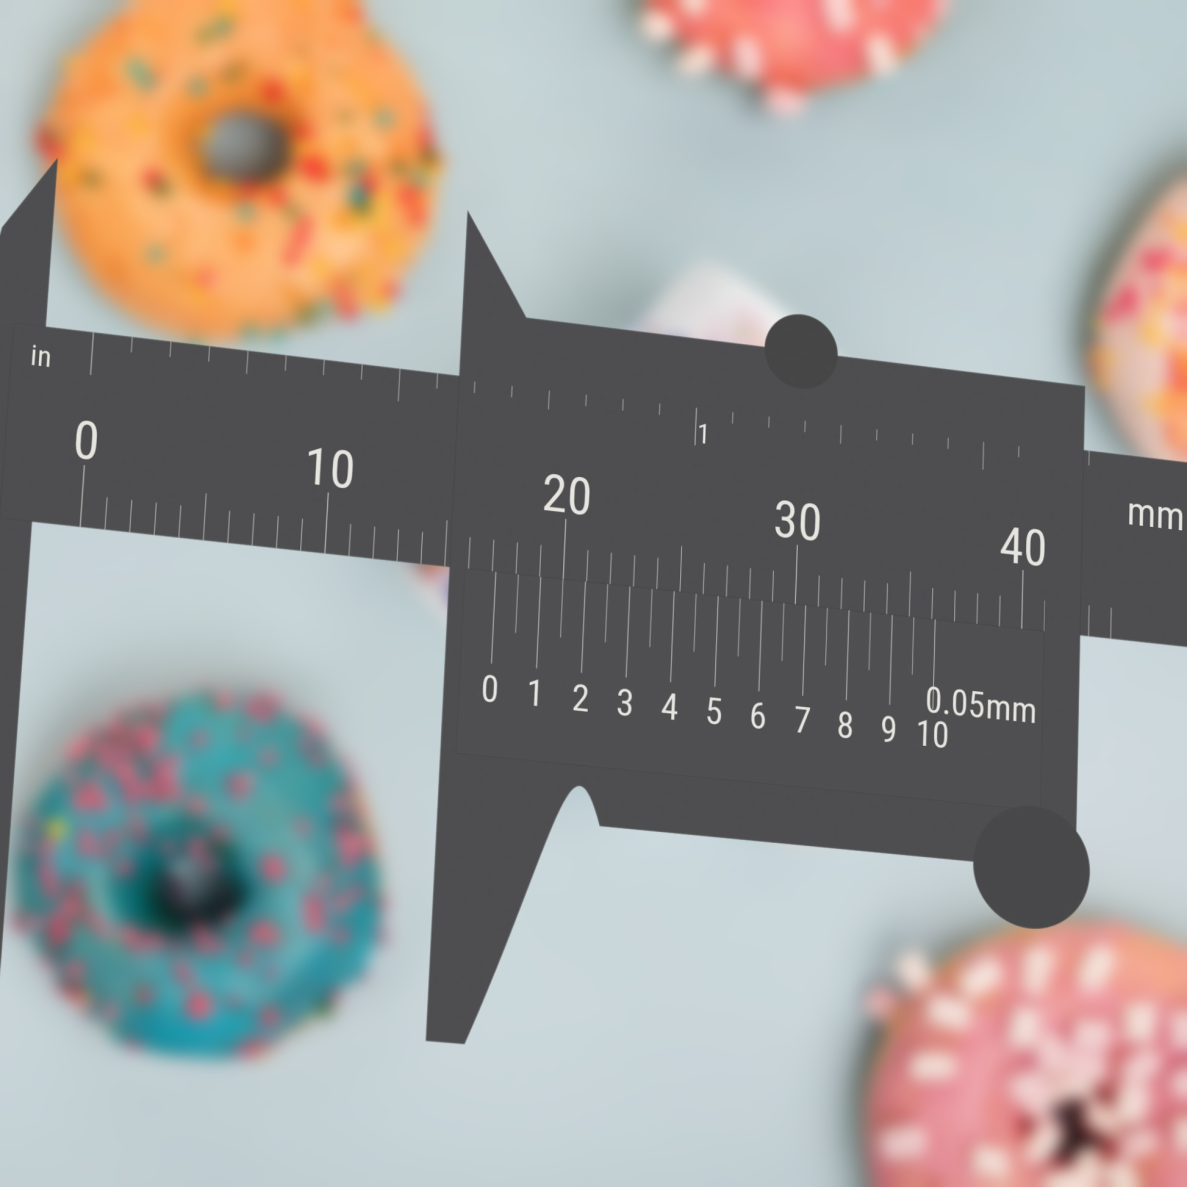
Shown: 17.15 mm
